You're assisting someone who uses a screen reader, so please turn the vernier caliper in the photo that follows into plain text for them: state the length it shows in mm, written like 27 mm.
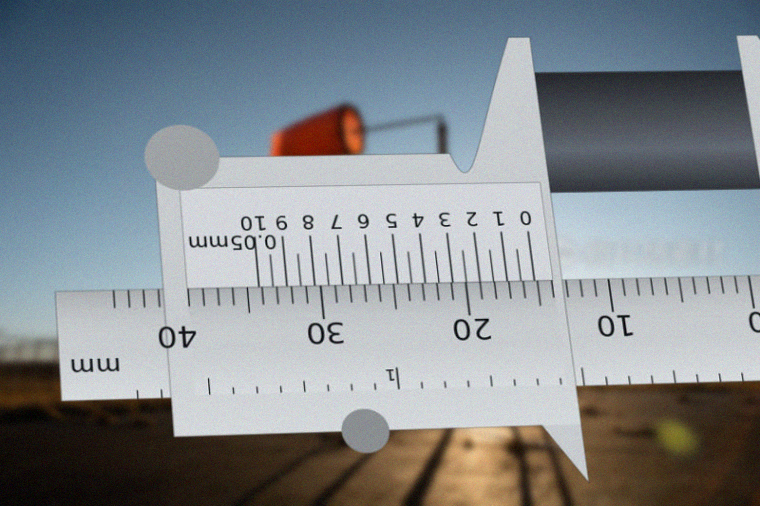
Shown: 15.2 mm
